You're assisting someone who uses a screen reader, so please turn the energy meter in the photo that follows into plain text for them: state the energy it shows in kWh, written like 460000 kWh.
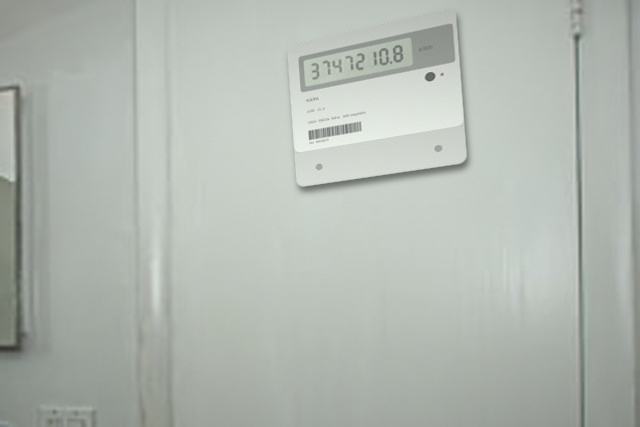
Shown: 3747210.8 kWh
